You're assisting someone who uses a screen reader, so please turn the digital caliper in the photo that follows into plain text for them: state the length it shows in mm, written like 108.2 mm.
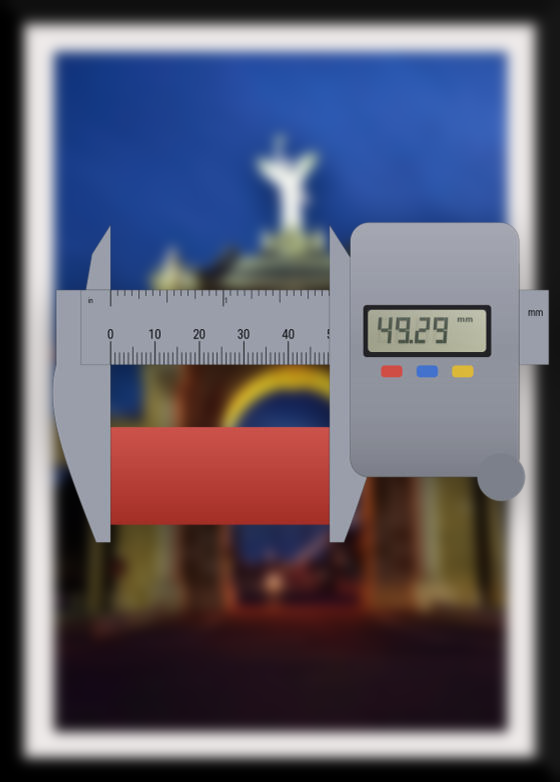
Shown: 49.29 mm
